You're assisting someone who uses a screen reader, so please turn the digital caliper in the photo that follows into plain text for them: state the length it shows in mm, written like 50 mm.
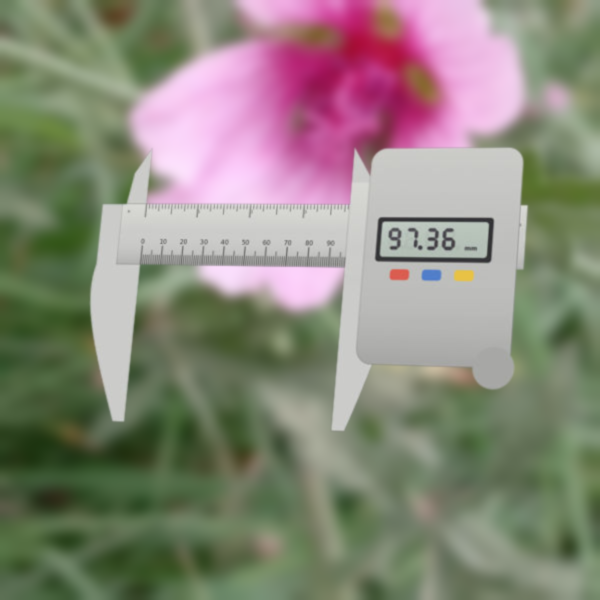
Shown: 97.36 mm
